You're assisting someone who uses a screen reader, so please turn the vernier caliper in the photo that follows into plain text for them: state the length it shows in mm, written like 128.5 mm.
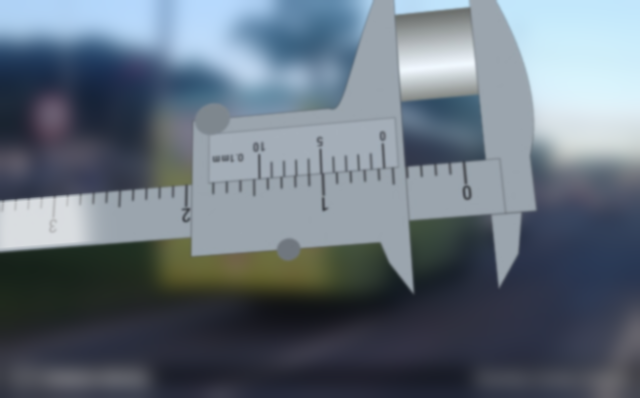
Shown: 5.6 mm
